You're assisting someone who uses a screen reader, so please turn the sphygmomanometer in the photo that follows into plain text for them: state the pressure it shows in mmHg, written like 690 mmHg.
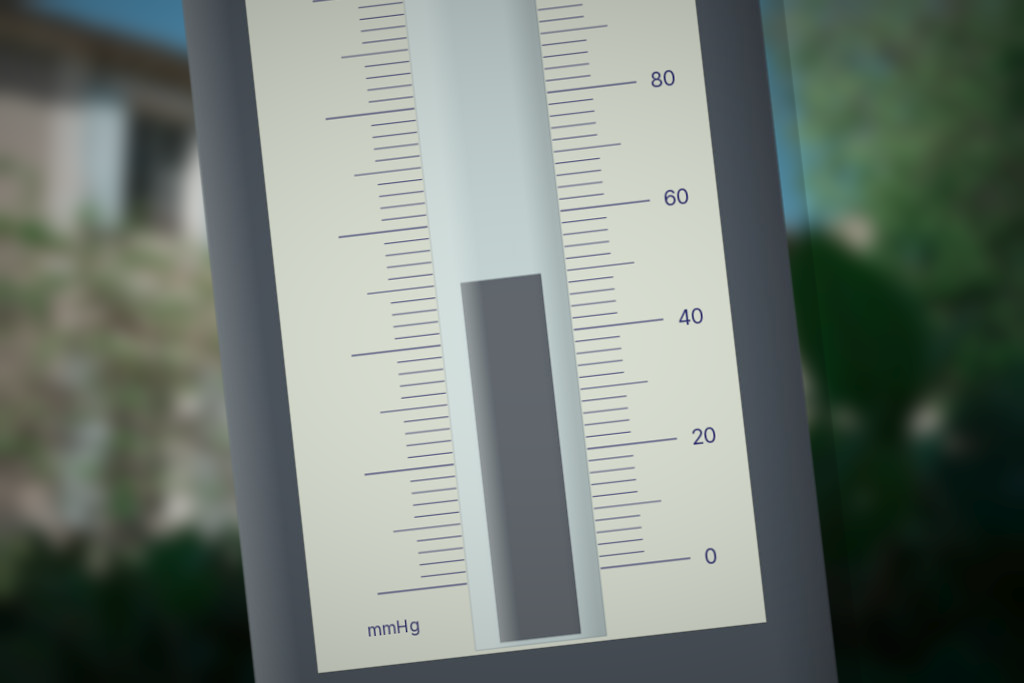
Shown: 50 mmHg
